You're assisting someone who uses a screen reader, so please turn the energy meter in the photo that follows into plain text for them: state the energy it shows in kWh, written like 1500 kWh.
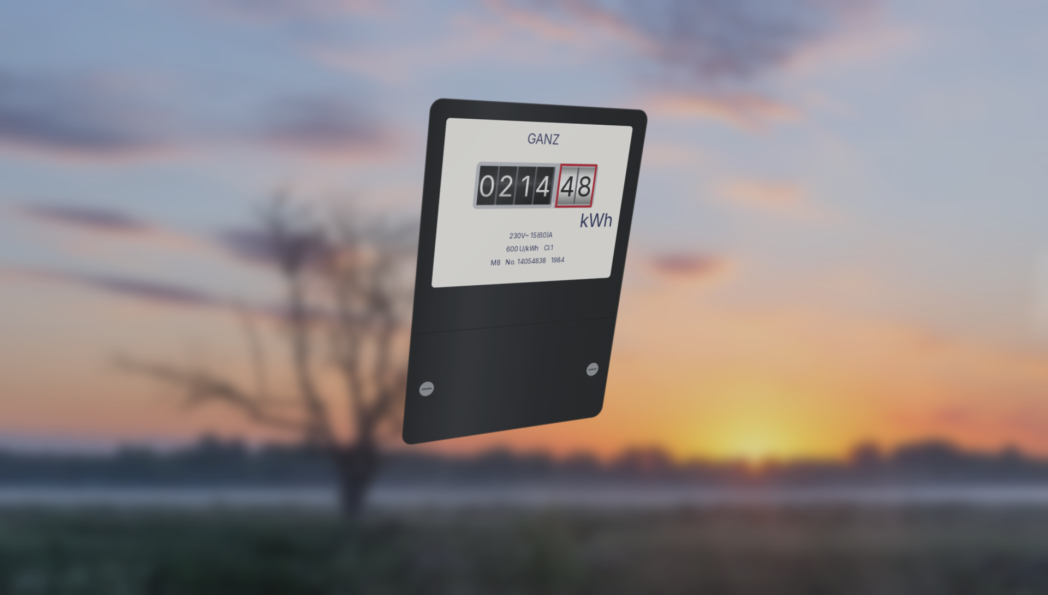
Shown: 214.48 kWh
